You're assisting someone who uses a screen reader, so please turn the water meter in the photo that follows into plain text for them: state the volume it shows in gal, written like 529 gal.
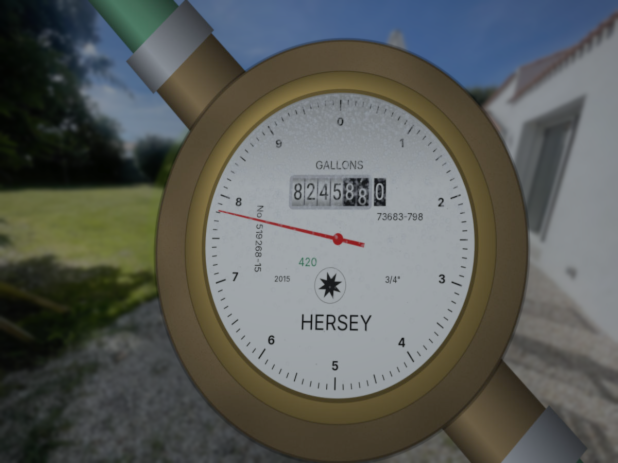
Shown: 8245877.8 gal
